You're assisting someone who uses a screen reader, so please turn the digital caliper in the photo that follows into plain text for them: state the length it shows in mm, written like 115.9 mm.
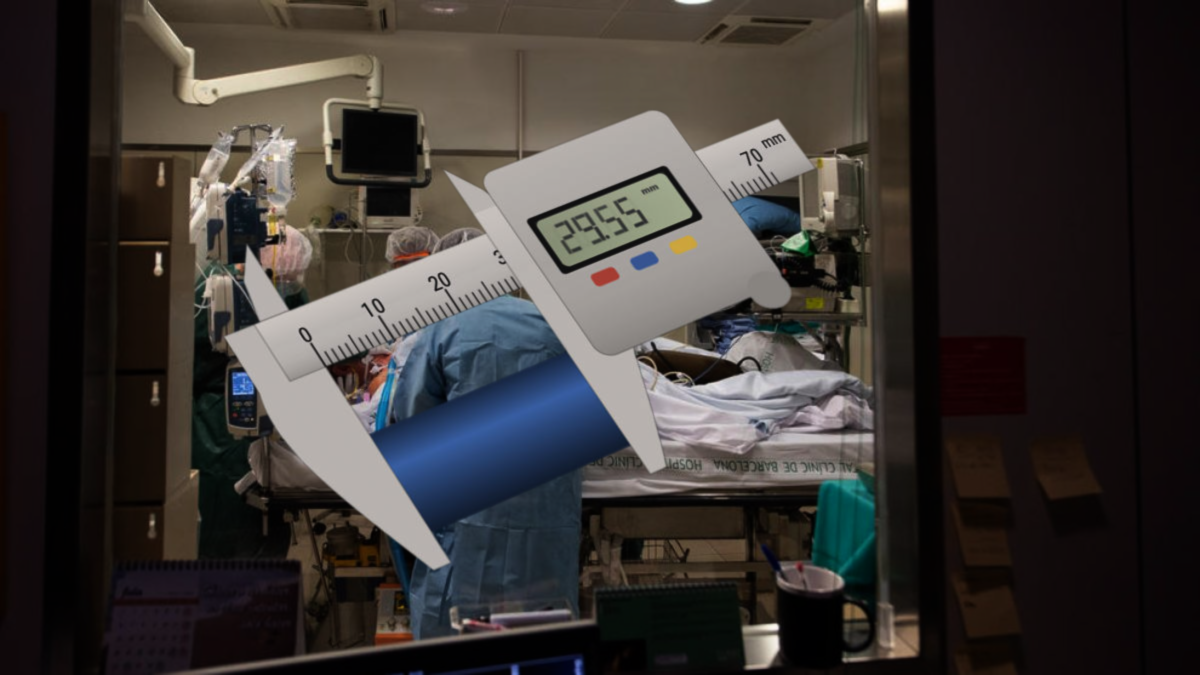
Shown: 29.55 mm
